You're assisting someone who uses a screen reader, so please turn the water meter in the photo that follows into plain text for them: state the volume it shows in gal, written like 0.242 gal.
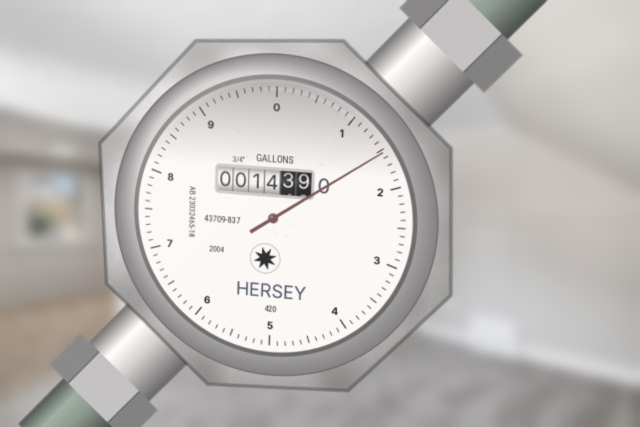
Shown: 14391.5 gal
